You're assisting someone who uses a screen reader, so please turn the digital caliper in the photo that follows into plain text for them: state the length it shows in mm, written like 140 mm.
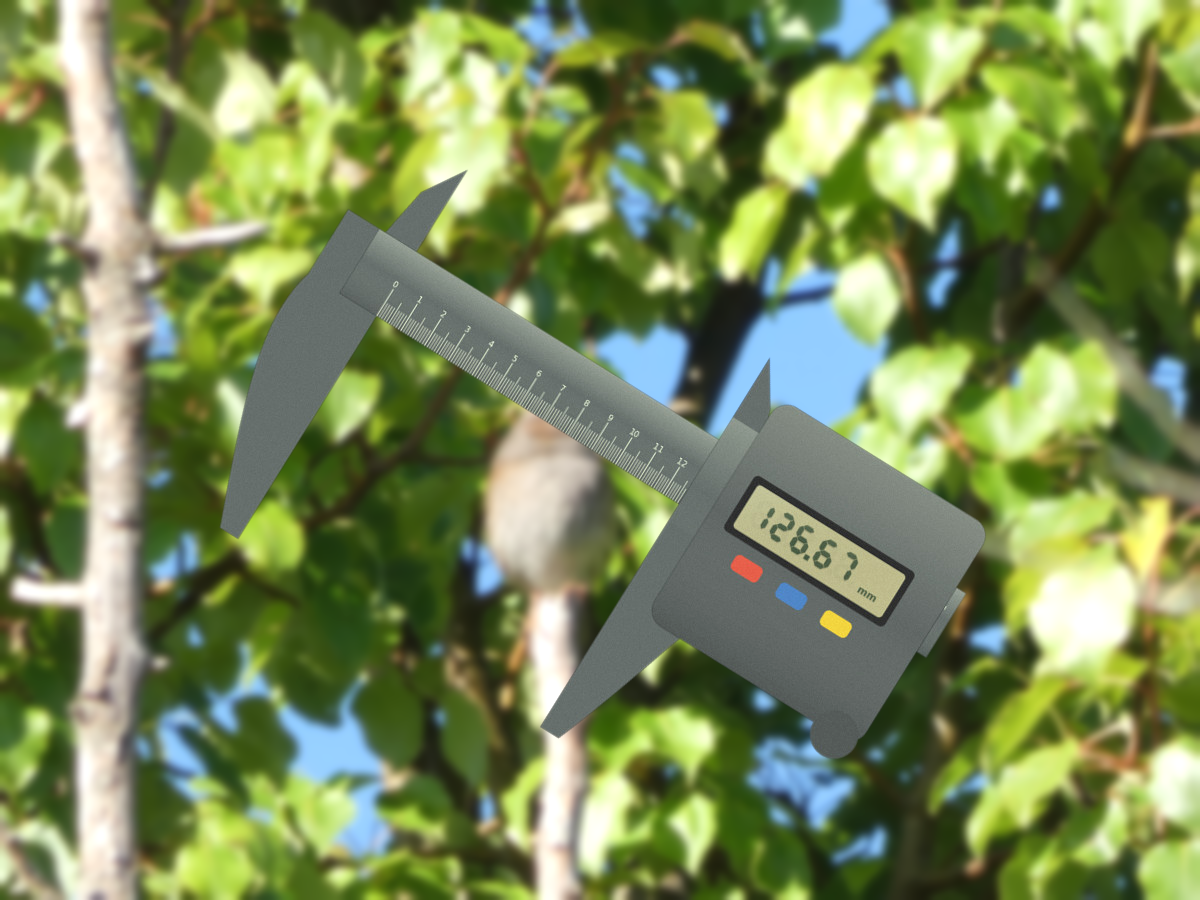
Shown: 126.67 mm
